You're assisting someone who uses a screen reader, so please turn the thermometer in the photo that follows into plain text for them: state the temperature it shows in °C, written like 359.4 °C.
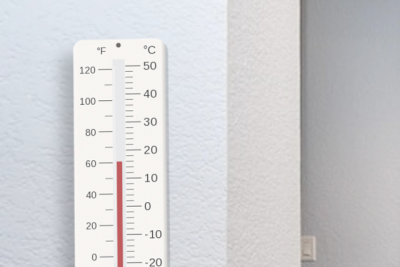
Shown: 16 °C
